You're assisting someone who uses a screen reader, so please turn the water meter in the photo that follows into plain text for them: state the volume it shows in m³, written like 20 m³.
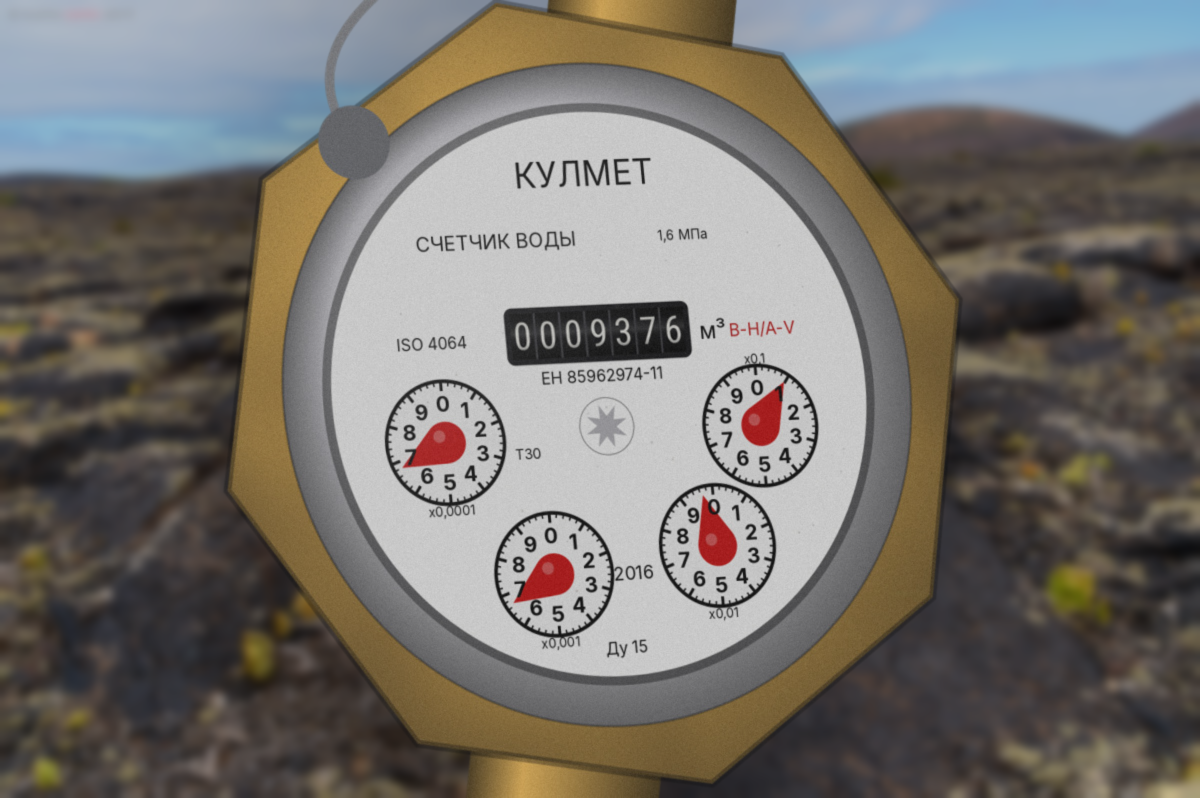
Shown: 9376.0966 m³
